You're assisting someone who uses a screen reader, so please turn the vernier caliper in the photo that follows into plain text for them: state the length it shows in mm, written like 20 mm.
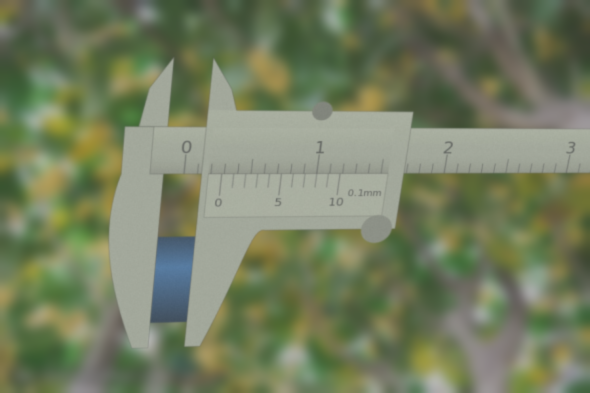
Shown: 2.8 mm
